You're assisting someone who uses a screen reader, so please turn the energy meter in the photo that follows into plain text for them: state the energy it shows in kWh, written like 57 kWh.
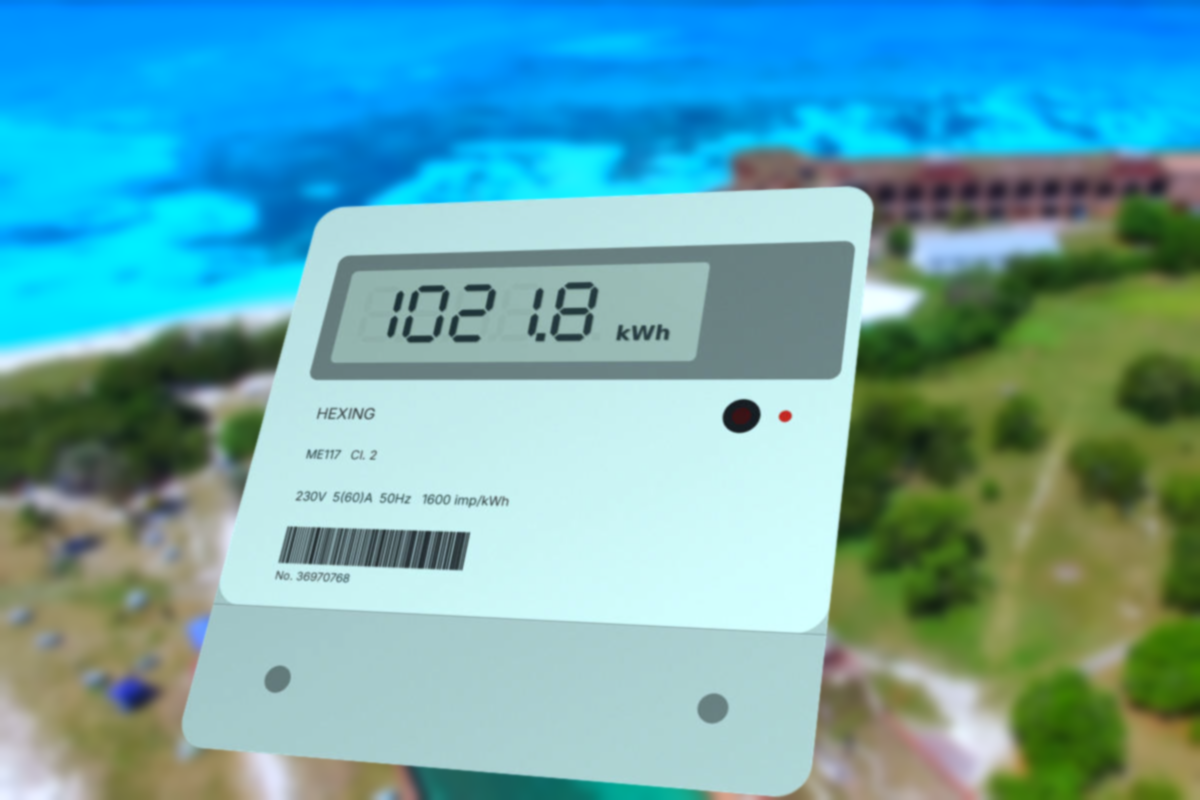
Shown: 1021.8 kWh
